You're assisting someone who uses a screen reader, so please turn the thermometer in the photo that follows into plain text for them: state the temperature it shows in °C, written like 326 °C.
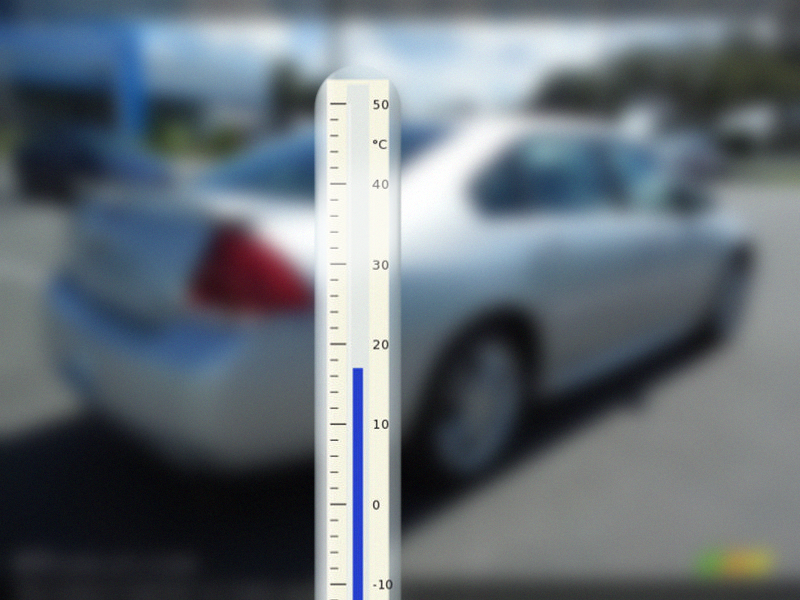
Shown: 17 °C
